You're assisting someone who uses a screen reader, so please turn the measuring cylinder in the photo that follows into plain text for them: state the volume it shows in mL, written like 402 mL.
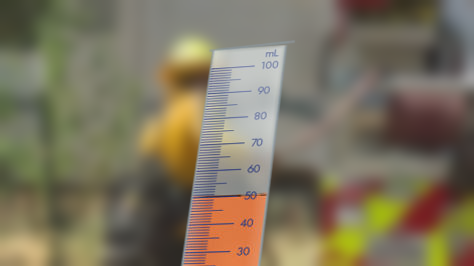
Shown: 50 mL
